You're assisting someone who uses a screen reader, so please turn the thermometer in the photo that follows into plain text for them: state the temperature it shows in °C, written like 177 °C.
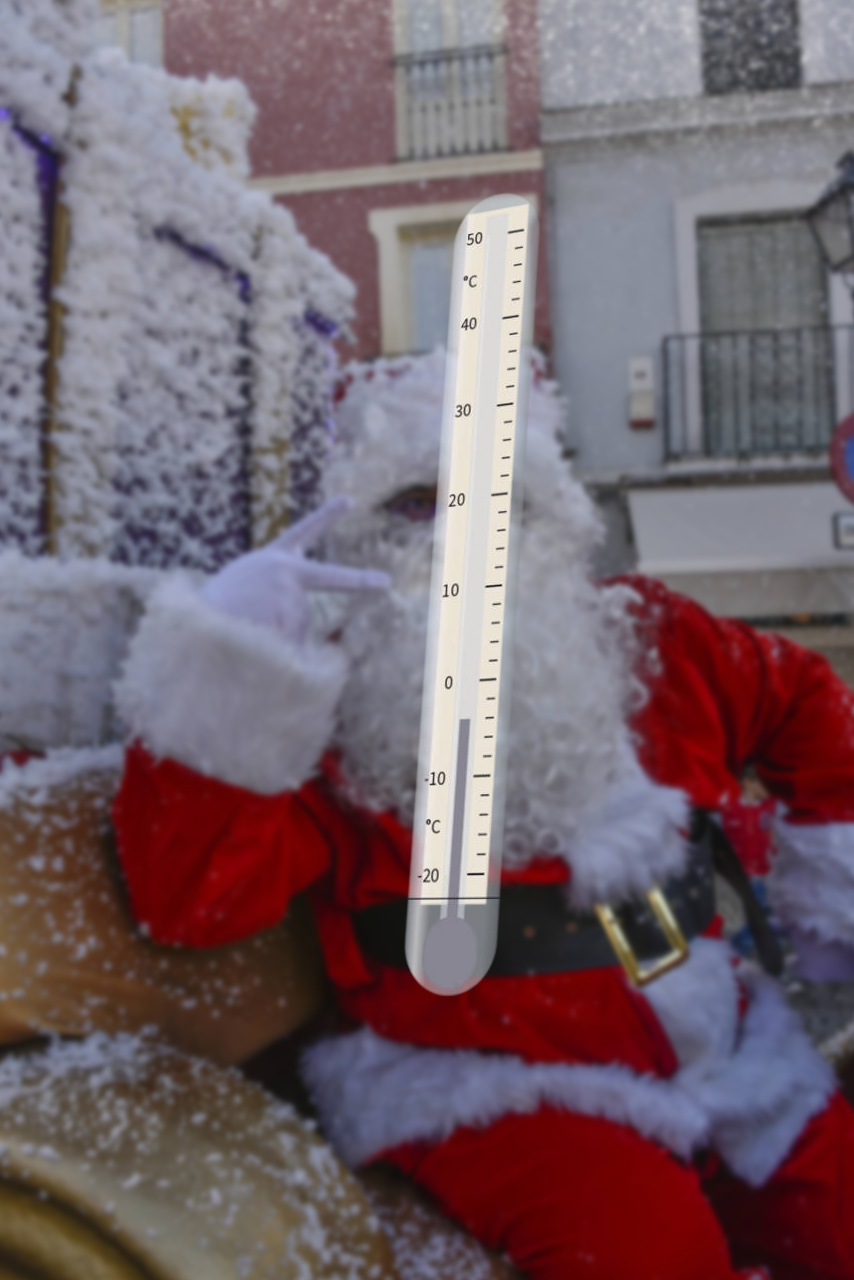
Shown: -4 °C
